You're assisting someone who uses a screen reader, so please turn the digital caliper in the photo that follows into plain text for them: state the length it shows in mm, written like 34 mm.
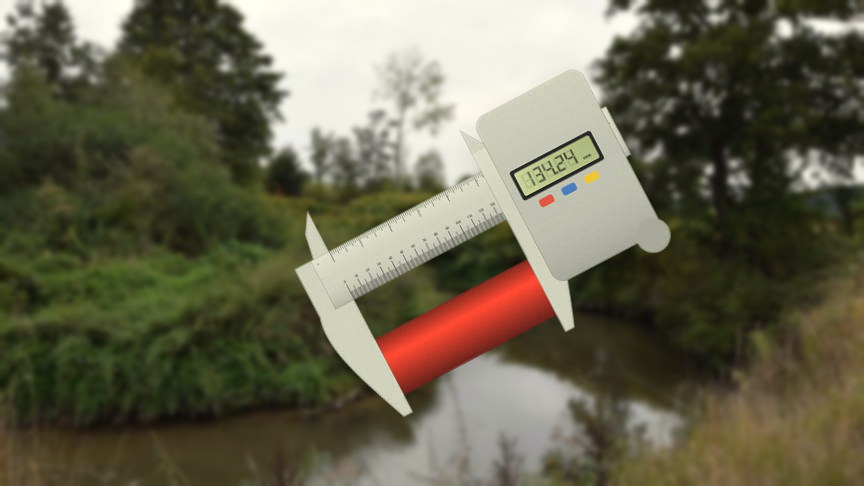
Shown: 134.24 mm
